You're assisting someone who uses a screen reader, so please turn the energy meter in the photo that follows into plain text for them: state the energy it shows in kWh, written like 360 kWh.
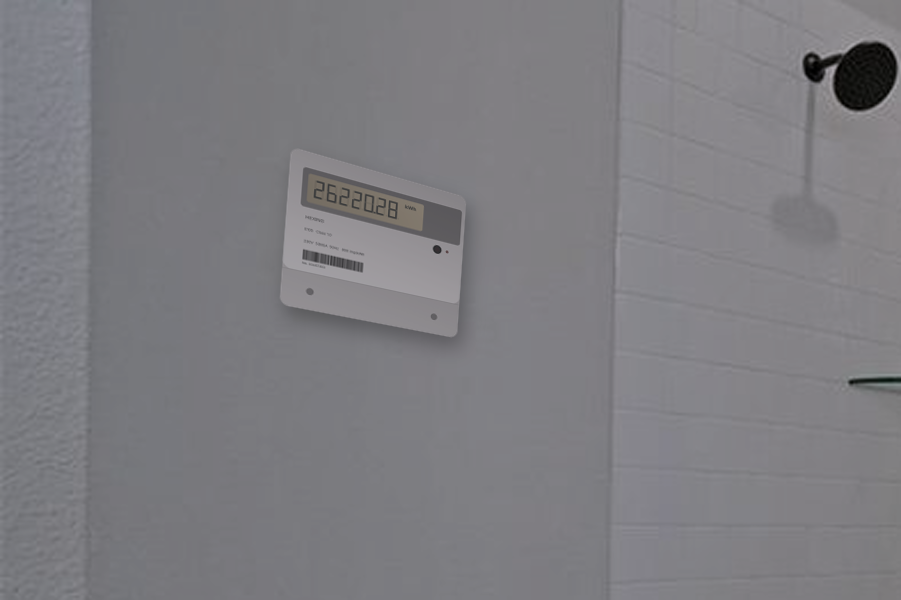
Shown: 26220.28 kWh
